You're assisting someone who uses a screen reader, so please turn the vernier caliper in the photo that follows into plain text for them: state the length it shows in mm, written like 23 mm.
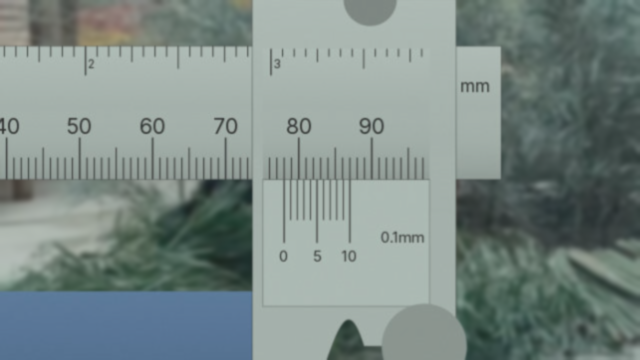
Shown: 78.0 mm
